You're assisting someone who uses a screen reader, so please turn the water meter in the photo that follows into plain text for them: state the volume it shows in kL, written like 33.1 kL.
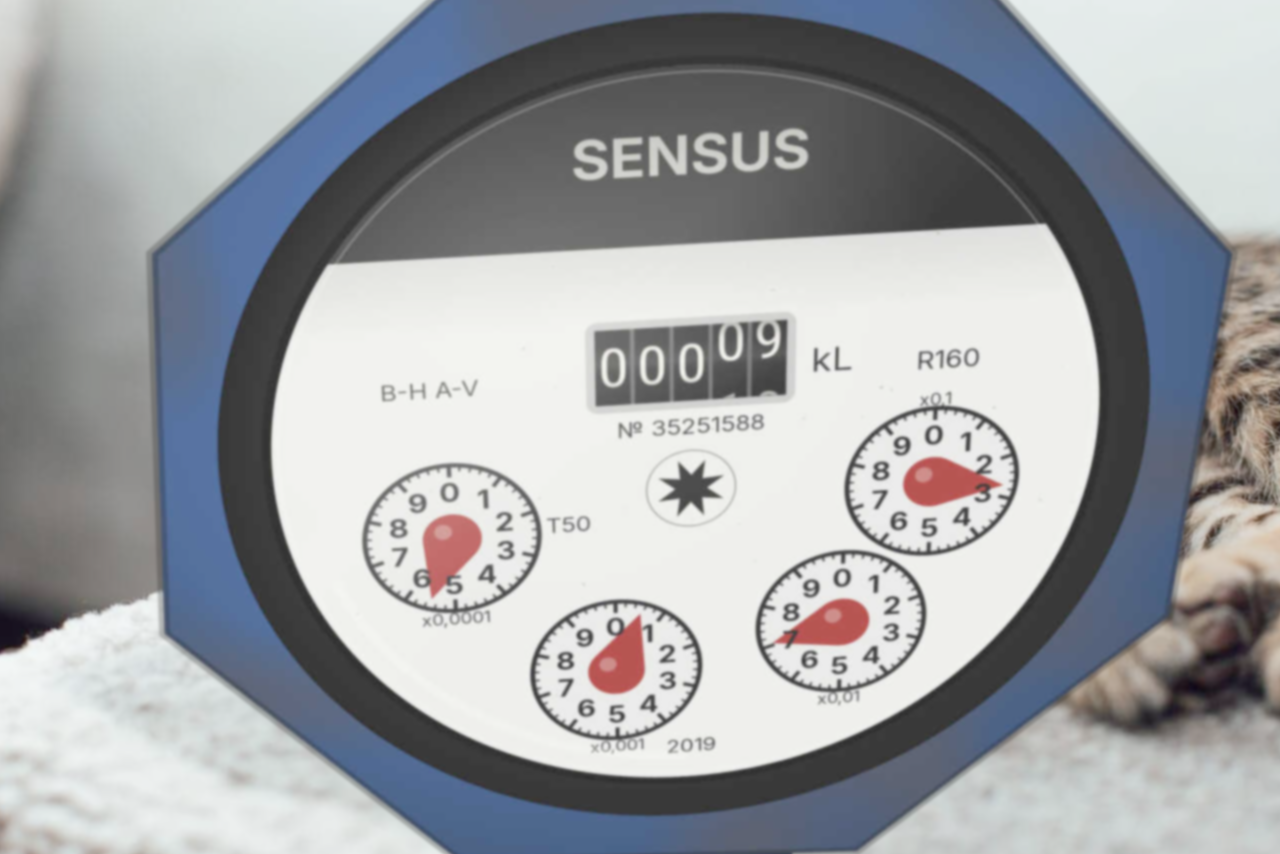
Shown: 9.2705 kL
